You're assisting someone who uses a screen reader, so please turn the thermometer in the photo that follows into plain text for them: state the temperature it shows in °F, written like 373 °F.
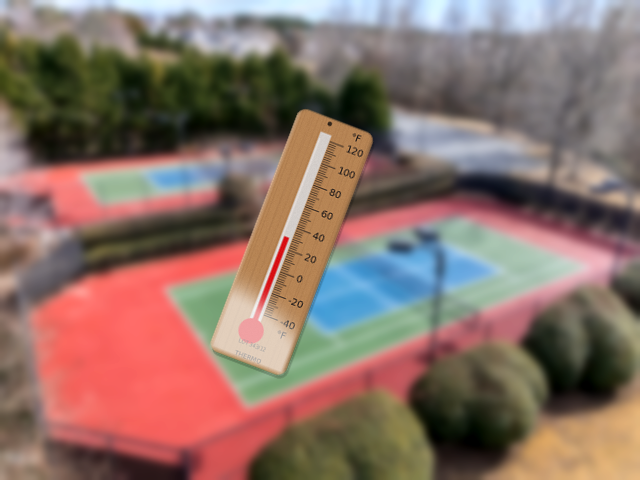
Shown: 30 °F
